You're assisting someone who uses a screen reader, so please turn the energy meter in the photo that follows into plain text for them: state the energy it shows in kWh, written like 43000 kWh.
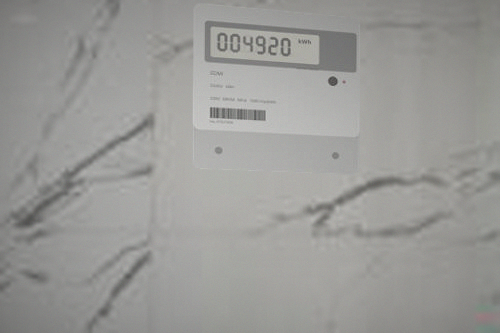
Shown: 4920 kWh
